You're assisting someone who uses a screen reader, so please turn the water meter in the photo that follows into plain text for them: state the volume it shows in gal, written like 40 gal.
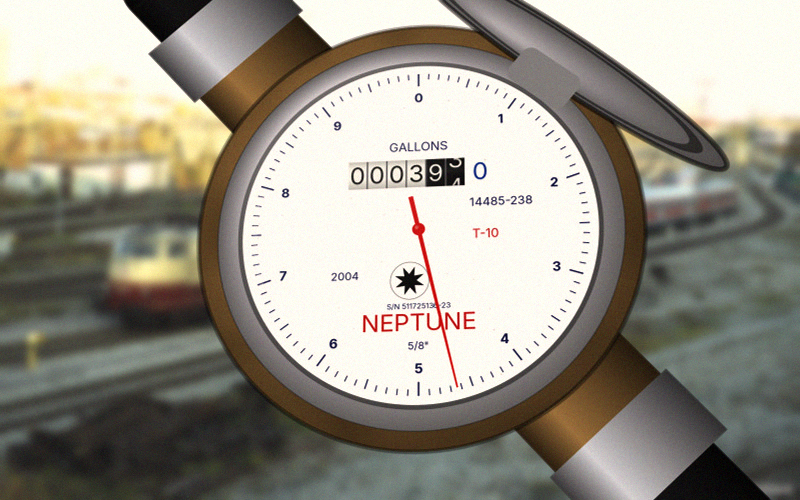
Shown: 3934.6 gal
